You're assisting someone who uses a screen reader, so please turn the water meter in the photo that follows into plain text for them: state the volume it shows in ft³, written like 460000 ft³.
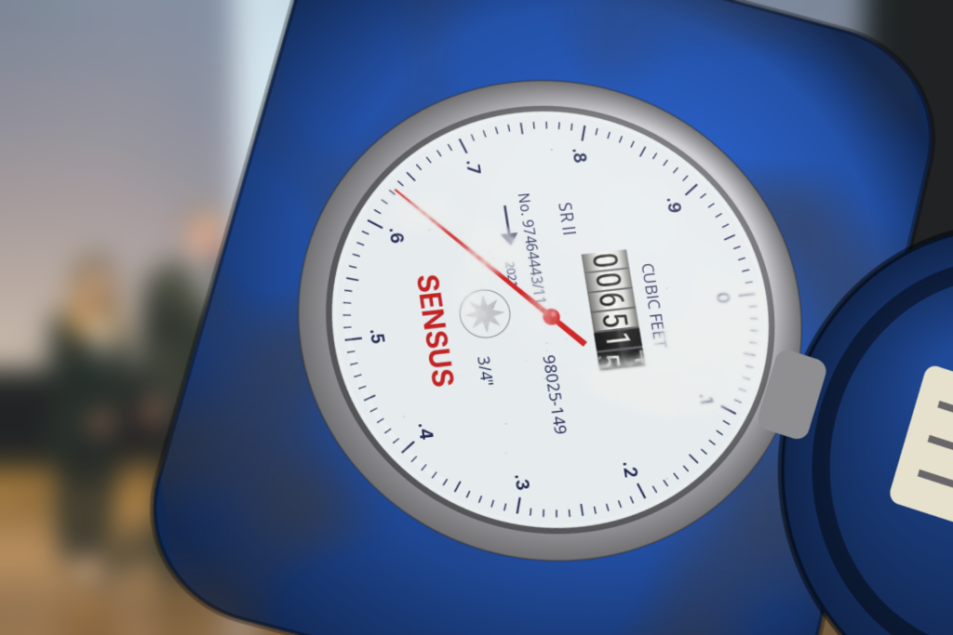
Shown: 6514.63 ft³
